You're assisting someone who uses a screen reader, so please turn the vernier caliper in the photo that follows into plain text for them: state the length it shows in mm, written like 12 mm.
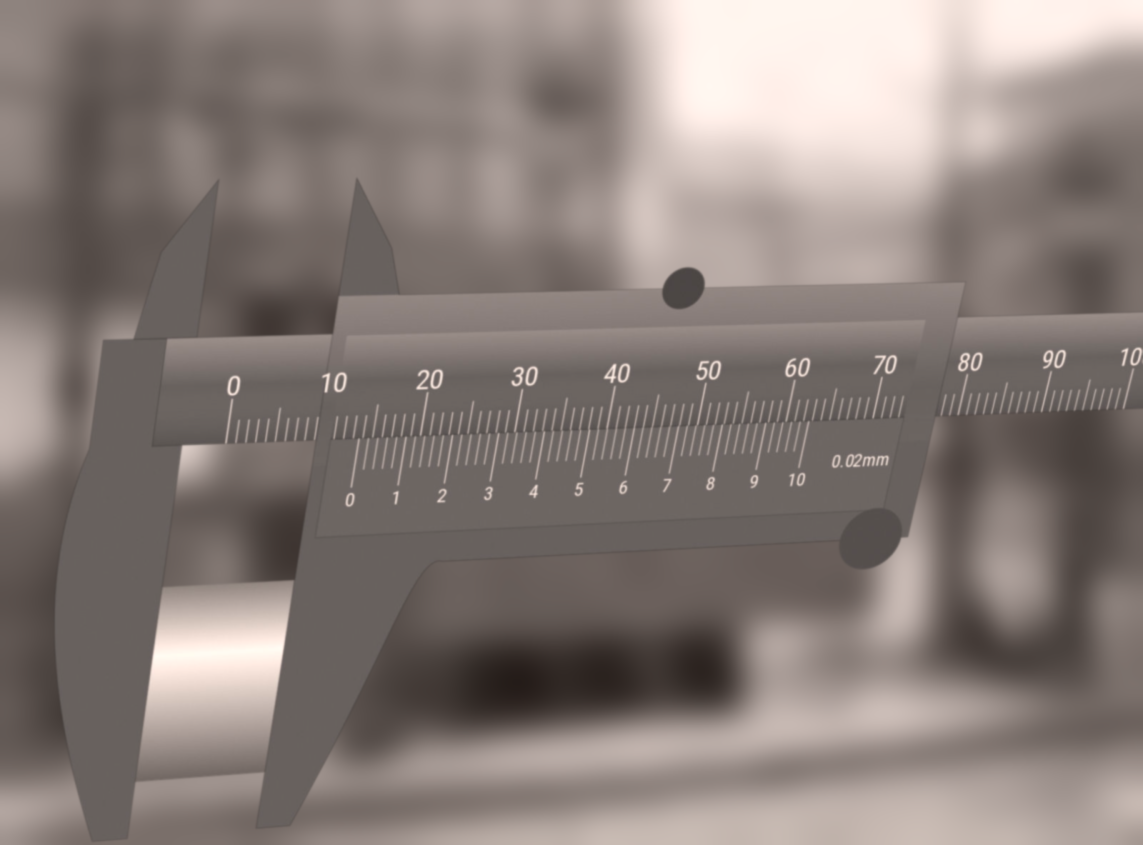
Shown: 13.6 mm
